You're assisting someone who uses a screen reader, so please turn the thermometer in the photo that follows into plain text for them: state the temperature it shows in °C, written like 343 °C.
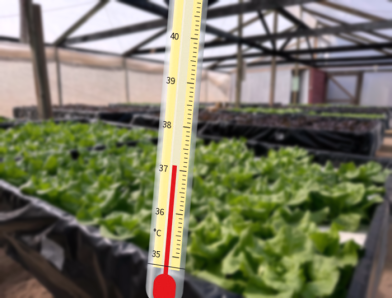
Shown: 37.1 °C
